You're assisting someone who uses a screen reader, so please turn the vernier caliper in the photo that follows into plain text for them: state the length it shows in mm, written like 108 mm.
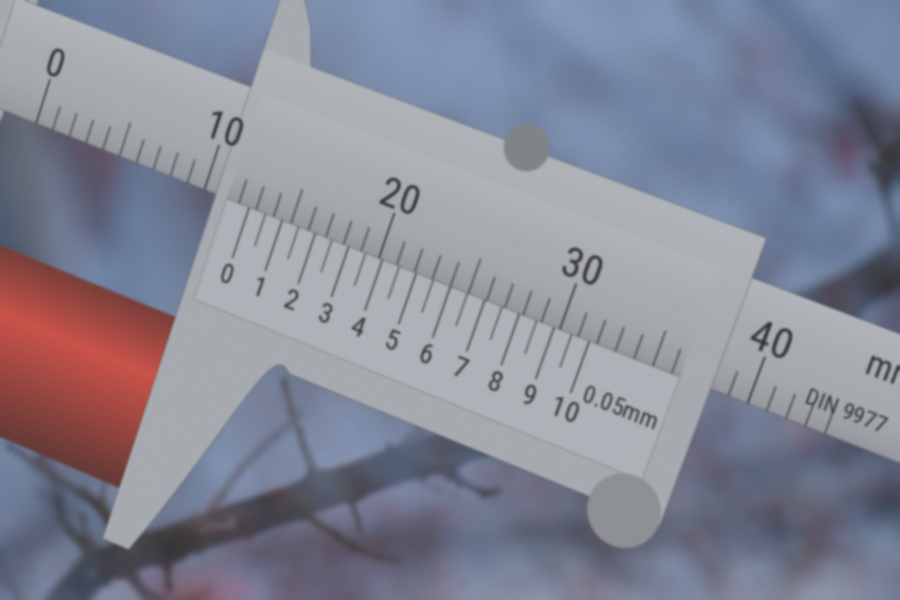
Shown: 12.6 mm
